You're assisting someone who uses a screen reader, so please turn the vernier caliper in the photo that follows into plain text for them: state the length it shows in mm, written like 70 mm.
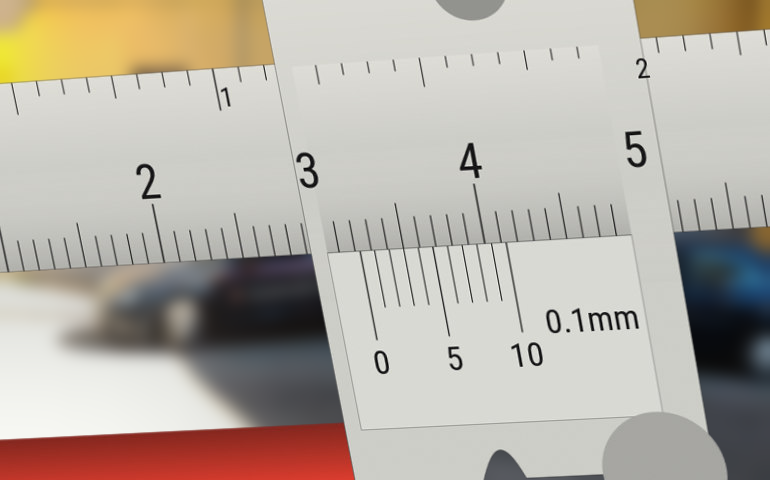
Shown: 32.3 mm
